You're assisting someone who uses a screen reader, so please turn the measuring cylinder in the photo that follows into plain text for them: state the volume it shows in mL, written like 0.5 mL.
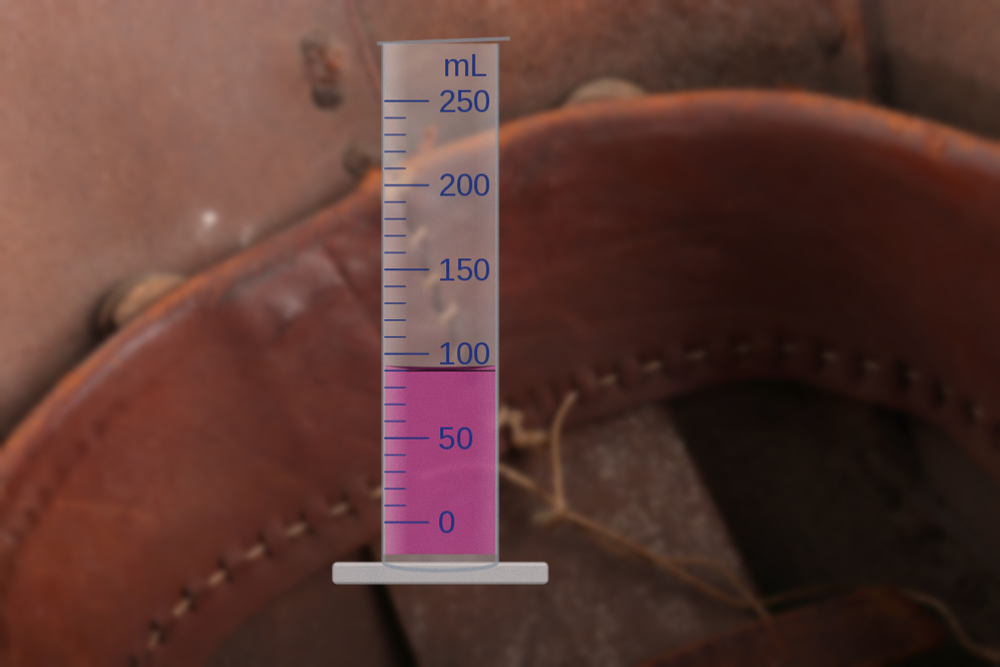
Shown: 90 mL
